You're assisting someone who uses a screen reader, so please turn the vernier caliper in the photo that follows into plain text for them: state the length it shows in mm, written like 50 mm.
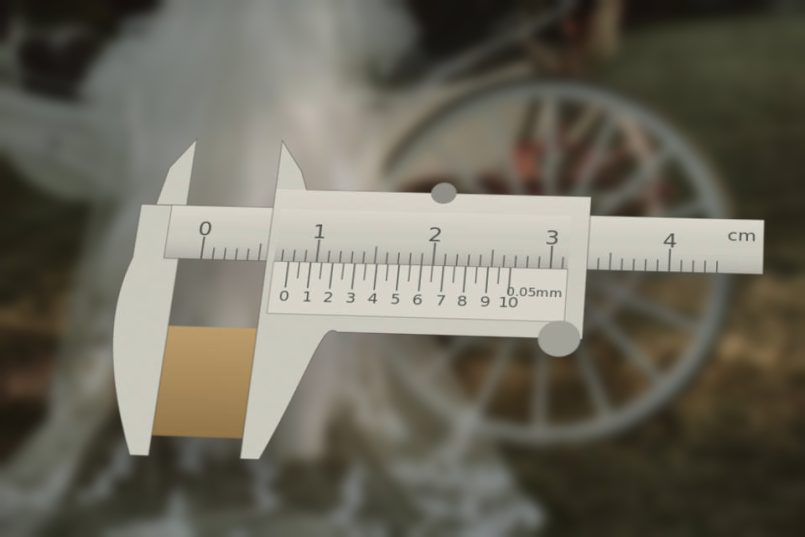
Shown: 7.6 mm
